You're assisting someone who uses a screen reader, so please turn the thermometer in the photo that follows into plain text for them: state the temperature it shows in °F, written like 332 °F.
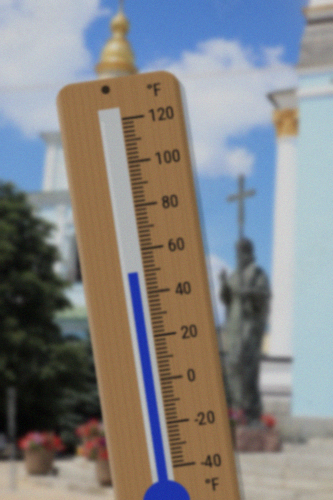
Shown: 50 °F
